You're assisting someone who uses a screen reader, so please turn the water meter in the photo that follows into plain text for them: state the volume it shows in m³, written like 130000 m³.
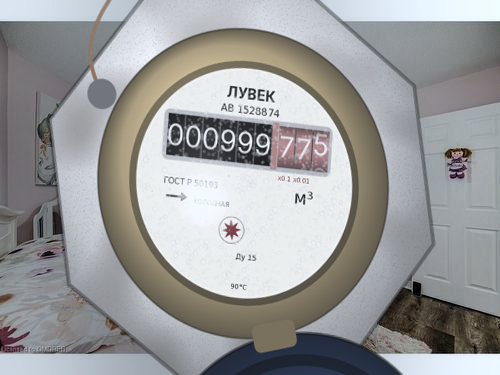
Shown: 999.775 m³
